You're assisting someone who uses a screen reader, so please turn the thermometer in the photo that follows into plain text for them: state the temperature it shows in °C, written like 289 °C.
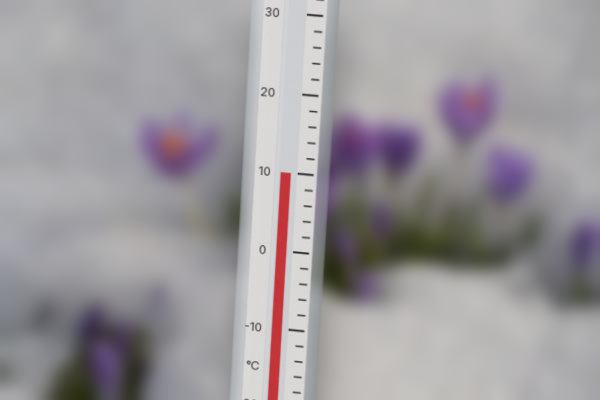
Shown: 10 °C
